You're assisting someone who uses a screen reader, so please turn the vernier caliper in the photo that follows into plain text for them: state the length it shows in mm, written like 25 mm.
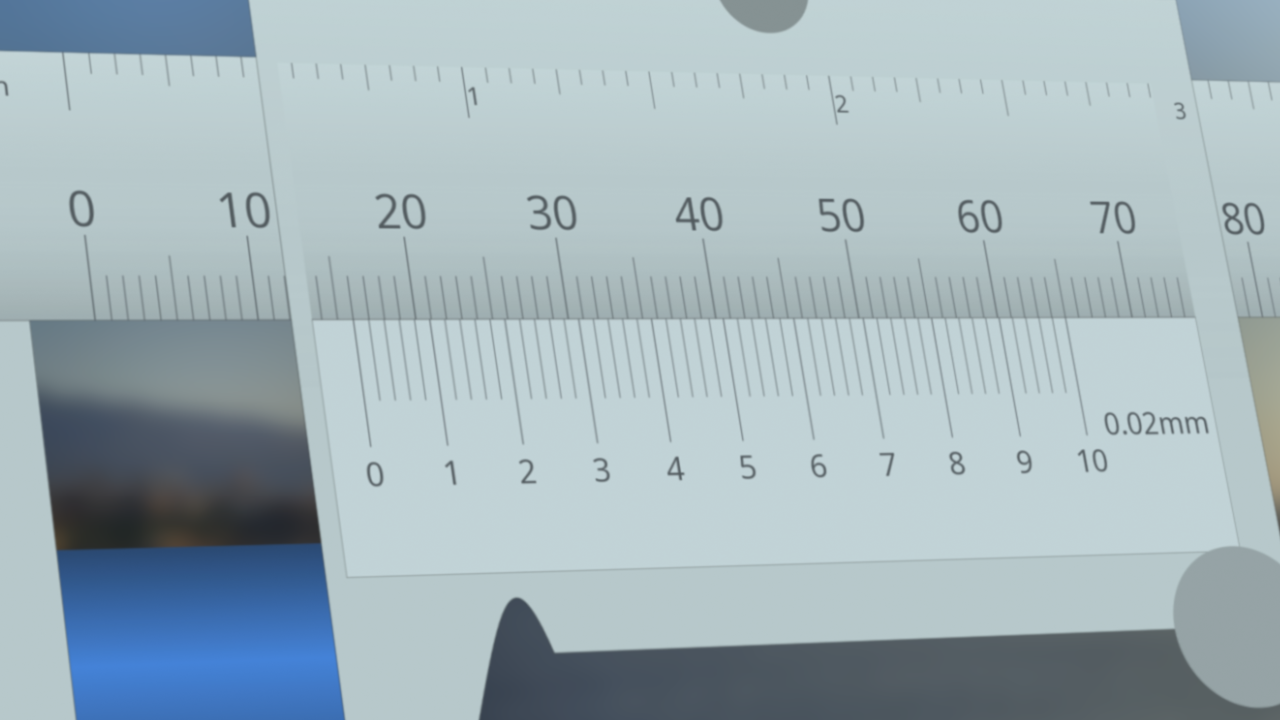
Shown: 16.0 mm
